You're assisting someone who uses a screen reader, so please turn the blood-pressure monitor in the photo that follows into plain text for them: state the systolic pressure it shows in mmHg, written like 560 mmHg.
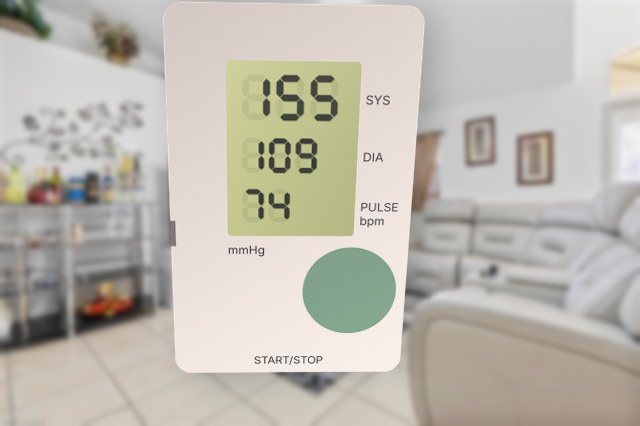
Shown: 155 mmHg
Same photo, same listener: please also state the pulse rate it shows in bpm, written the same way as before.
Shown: 74 bpm
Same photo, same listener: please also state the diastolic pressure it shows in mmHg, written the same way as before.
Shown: 109 mmHg
